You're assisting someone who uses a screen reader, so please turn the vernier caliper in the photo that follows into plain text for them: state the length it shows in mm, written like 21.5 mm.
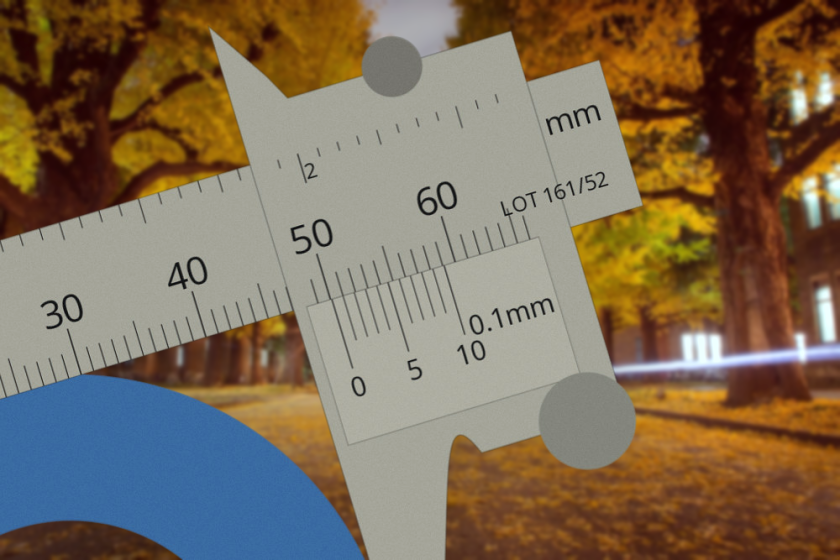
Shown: 50.1 mm
